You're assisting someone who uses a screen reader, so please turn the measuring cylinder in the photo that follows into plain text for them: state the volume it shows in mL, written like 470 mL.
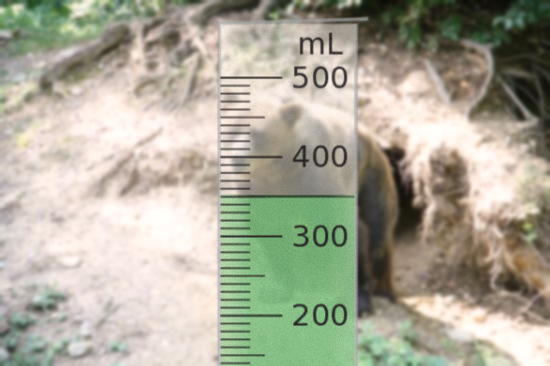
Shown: 350 mL
